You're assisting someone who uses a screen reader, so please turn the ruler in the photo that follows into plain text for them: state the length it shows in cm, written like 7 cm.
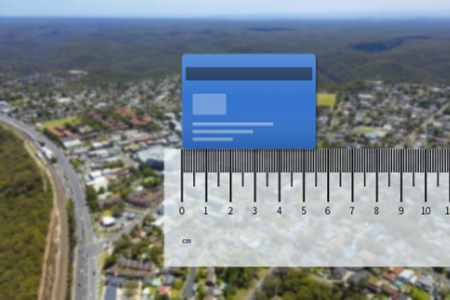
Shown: 5.5 cm
